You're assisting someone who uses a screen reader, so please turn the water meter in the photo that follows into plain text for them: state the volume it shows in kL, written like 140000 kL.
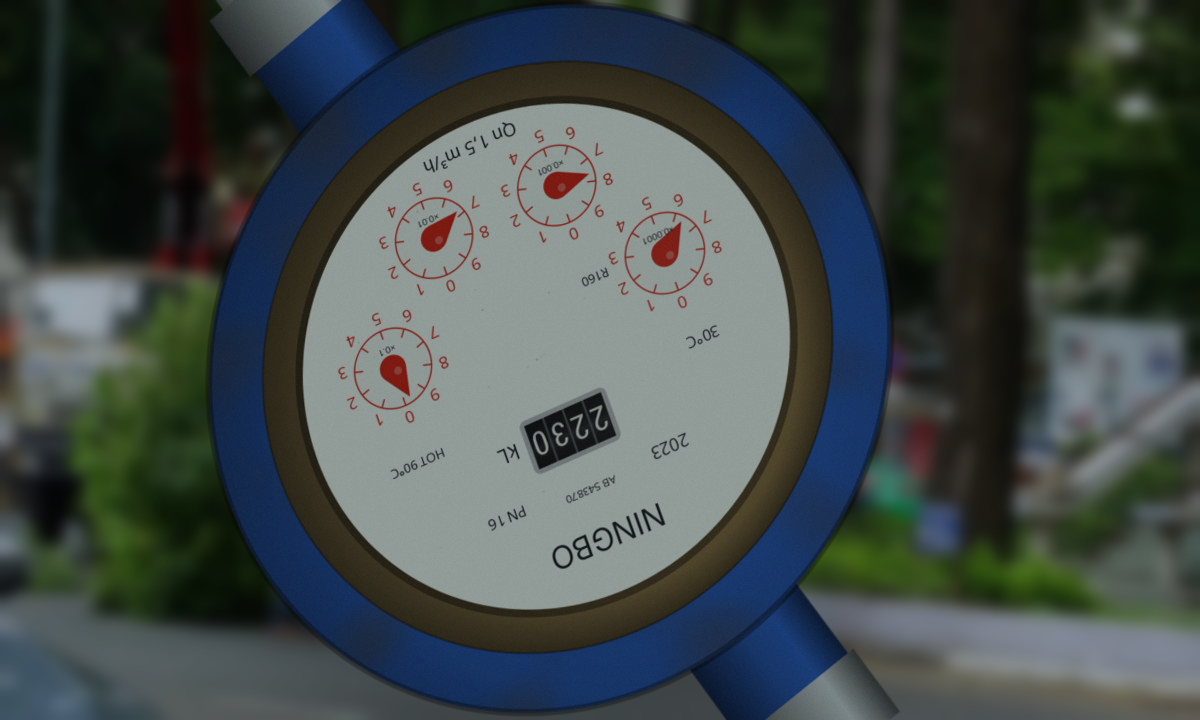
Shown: 2229.9676 kL
